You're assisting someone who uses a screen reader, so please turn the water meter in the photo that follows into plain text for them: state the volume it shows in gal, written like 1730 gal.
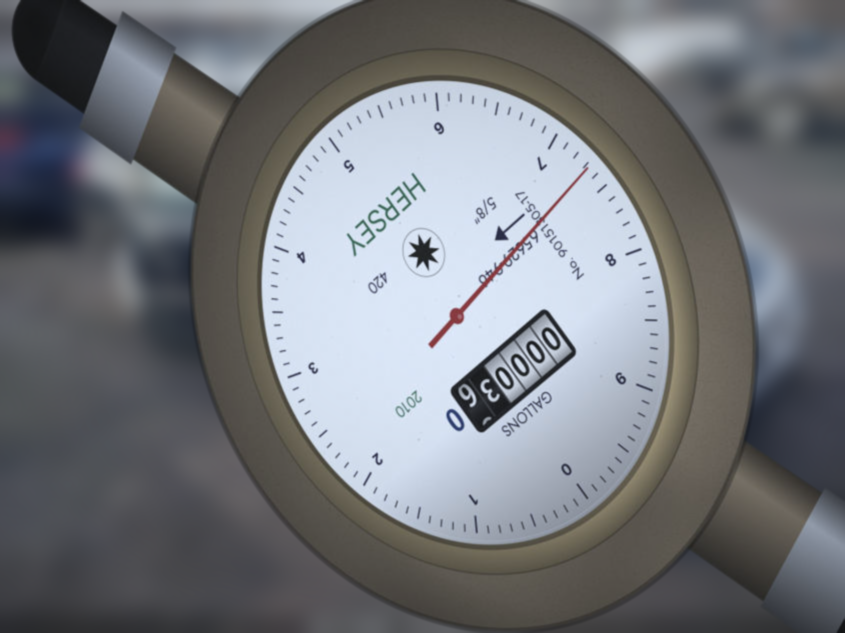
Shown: 357.3 gal
